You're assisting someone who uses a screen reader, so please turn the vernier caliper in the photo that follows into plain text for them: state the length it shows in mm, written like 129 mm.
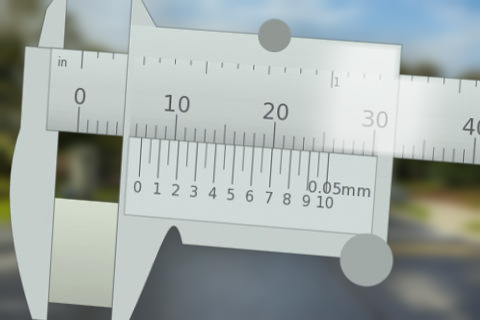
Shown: 6.6 mm
